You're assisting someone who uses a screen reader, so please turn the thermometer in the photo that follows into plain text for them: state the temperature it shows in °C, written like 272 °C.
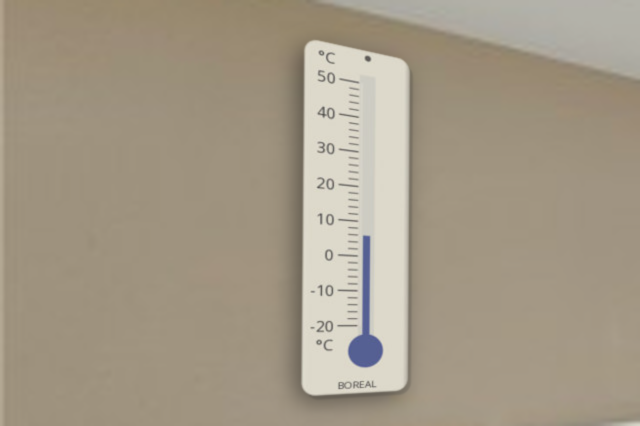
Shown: 6 °C
